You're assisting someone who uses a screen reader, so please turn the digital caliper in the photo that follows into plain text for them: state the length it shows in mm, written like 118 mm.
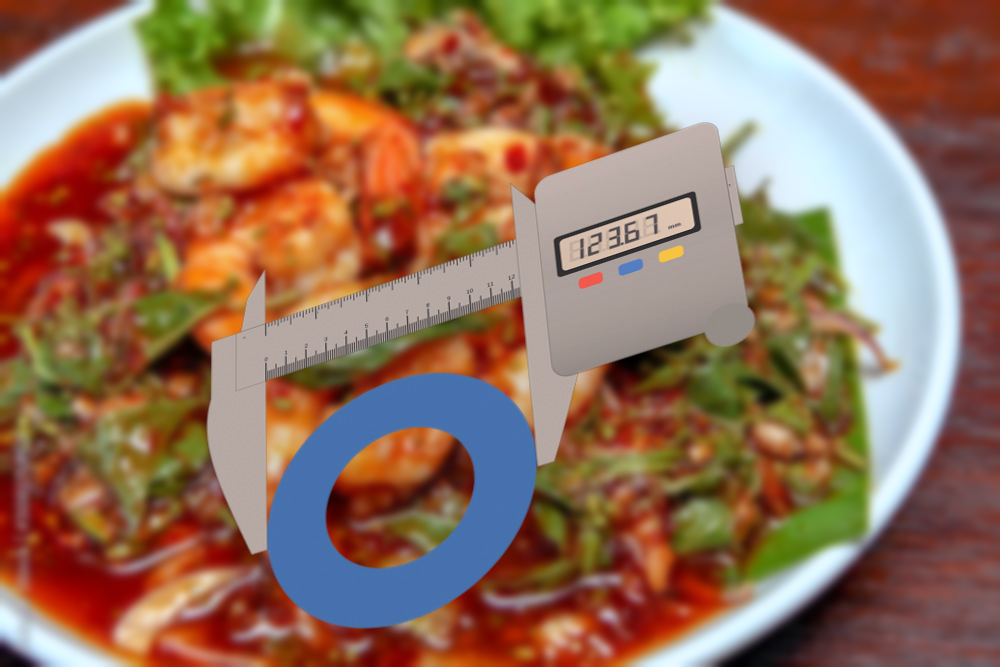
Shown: 123.67 mm
